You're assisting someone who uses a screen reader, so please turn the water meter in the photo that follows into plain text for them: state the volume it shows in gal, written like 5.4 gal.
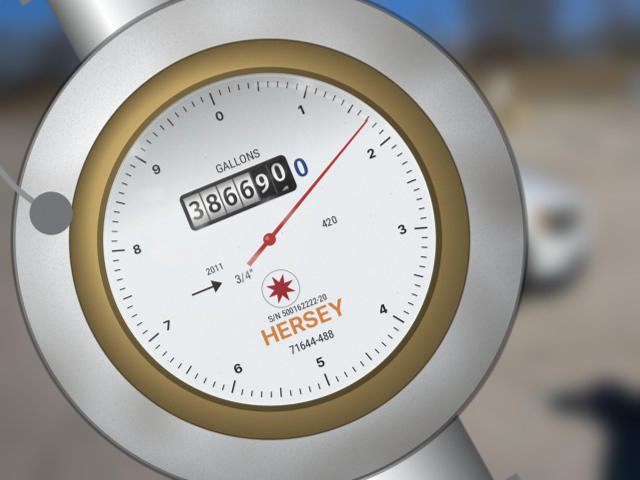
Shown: 3866901.7 gal
